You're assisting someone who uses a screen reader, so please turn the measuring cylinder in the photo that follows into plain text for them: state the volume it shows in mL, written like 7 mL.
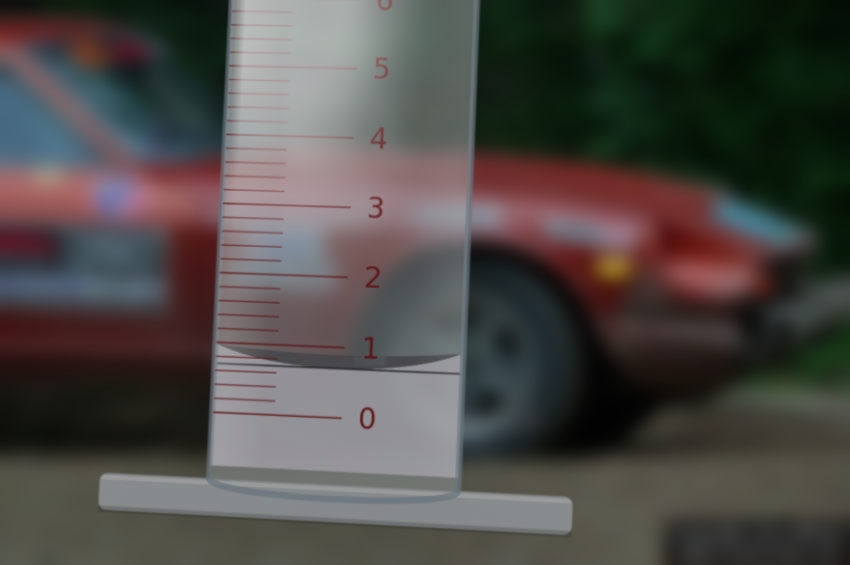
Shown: 0.7 mL
